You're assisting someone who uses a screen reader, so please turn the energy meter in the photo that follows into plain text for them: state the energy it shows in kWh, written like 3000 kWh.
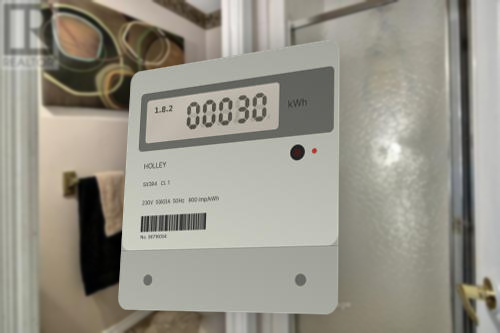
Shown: 30 kWh
